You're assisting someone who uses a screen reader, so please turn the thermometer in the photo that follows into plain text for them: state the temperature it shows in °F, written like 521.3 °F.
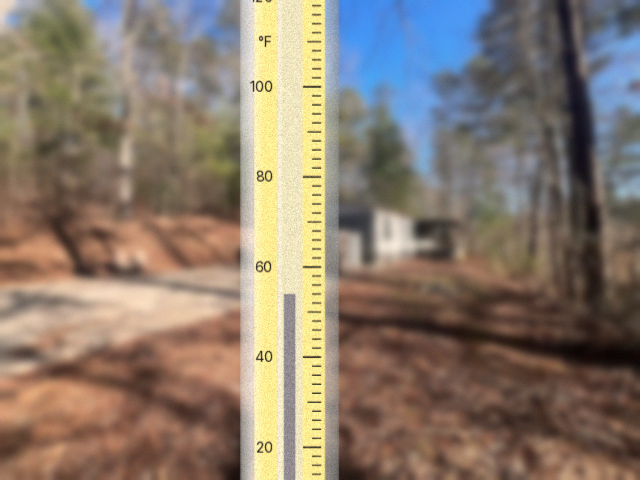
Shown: 54 °F
